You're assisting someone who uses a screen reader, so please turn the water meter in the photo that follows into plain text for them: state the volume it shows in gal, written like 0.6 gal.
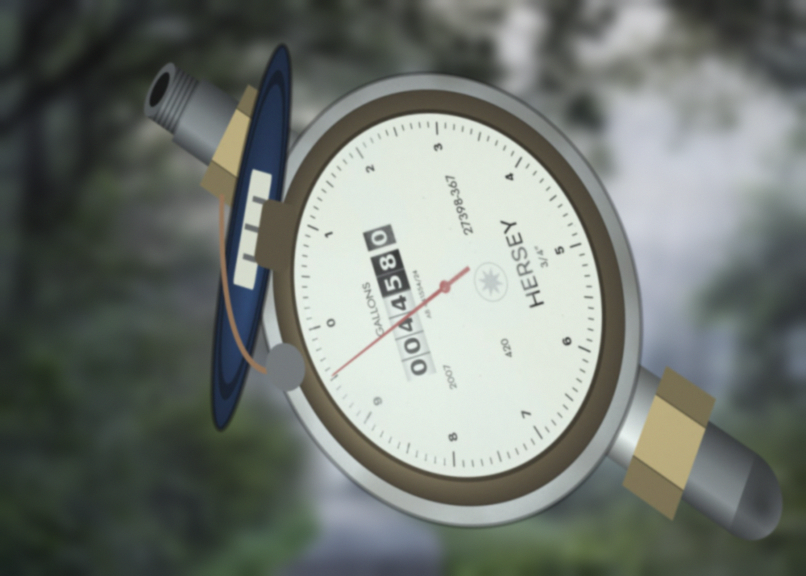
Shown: 44579.5 gal
